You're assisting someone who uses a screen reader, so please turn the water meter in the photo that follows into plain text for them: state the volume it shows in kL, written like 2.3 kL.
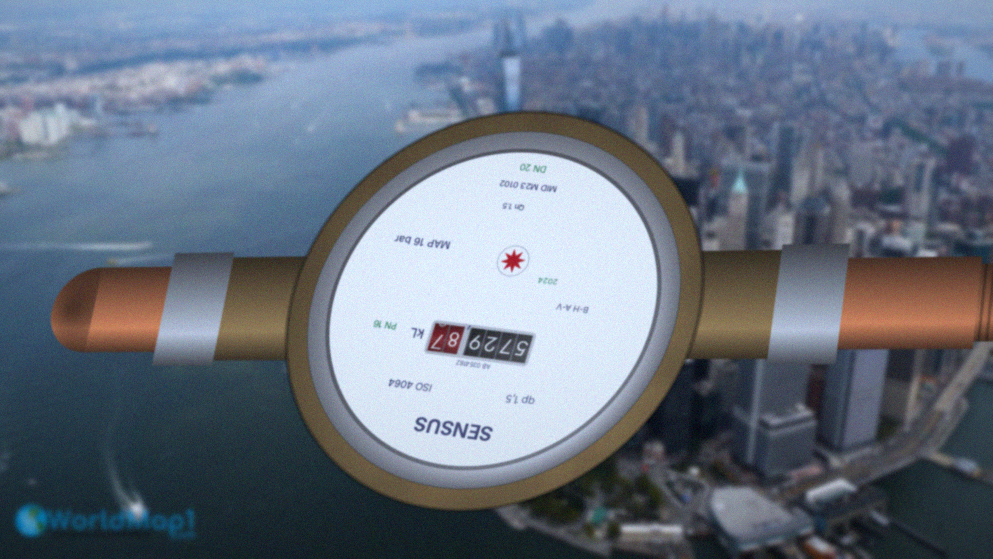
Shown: 5729.87 kL
